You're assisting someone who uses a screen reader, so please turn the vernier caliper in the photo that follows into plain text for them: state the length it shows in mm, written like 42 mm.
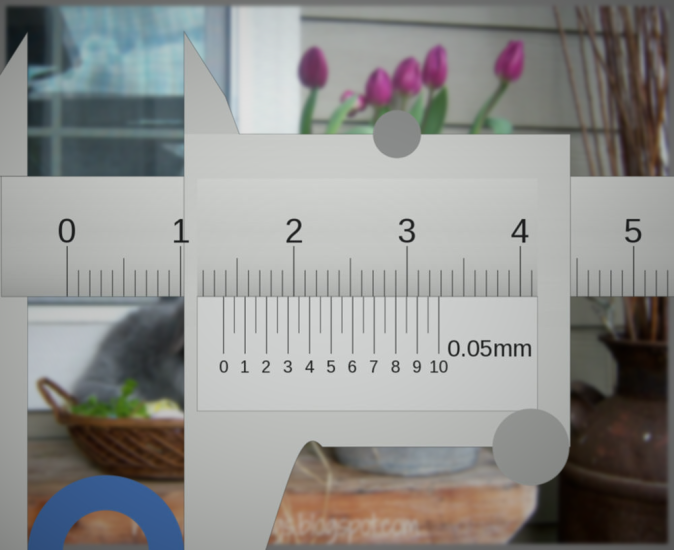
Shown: 13.8 mm
